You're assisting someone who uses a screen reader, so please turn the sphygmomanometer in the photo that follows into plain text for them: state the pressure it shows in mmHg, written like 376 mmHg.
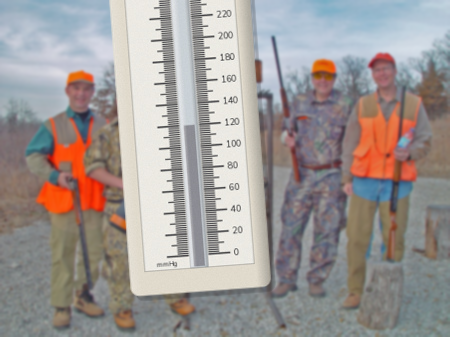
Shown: 120 mmHg
